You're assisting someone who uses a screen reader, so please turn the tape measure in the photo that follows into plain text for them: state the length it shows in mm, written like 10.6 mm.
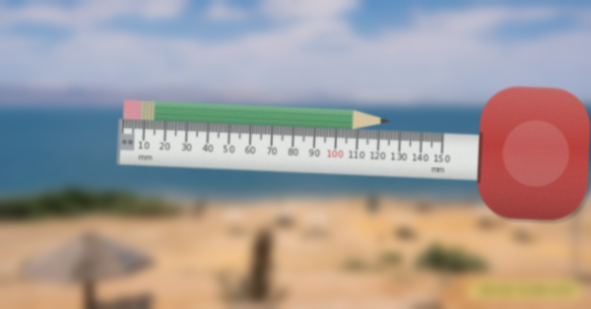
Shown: 125 mm
